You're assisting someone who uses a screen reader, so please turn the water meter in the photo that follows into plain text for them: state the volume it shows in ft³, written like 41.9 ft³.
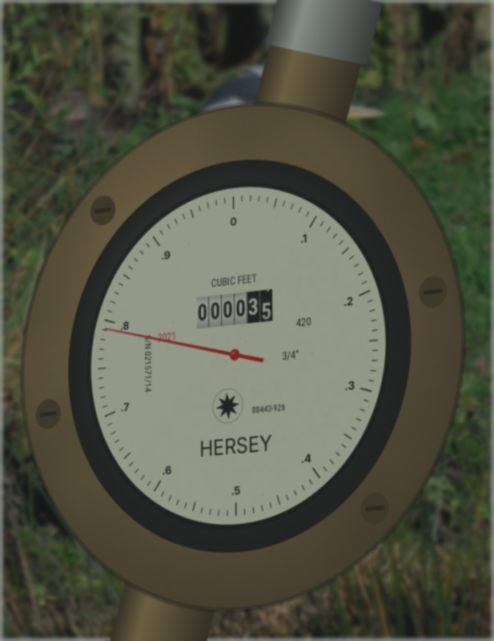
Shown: 34.79 ft³
